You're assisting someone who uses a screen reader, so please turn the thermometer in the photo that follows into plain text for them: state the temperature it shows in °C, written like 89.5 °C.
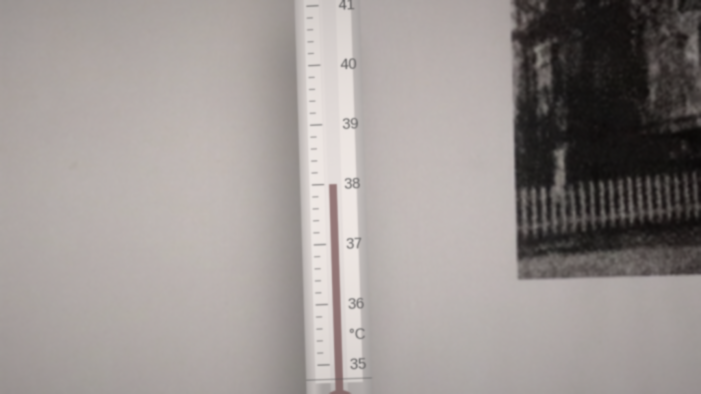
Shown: 38 °C
